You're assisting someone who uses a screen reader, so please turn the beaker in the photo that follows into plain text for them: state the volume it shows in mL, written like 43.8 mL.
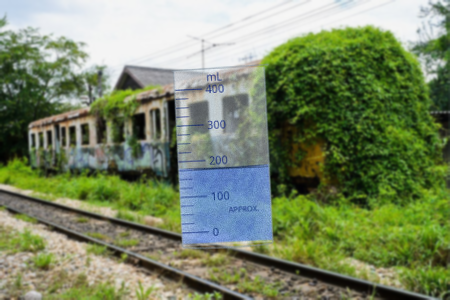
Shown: 175 mL
